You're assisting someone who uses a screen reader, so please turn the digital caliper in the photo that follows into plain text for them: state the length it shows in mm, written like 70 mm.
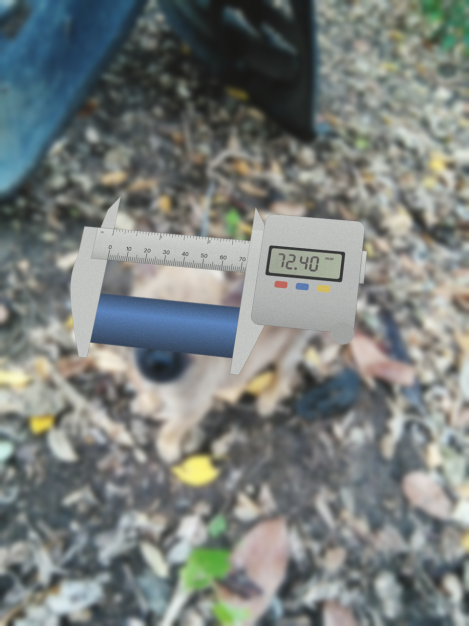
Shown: 72.40 mm
